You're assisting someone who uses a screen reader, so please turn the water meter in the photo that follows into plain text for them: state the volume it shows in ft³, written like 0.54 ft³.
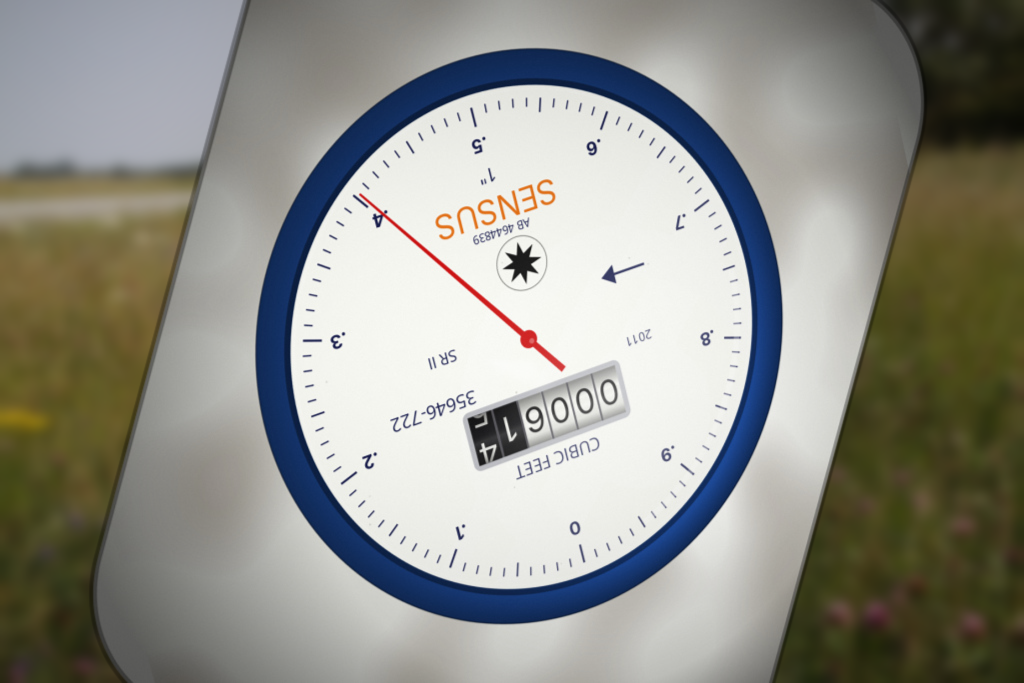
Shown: 614.40 ft³
